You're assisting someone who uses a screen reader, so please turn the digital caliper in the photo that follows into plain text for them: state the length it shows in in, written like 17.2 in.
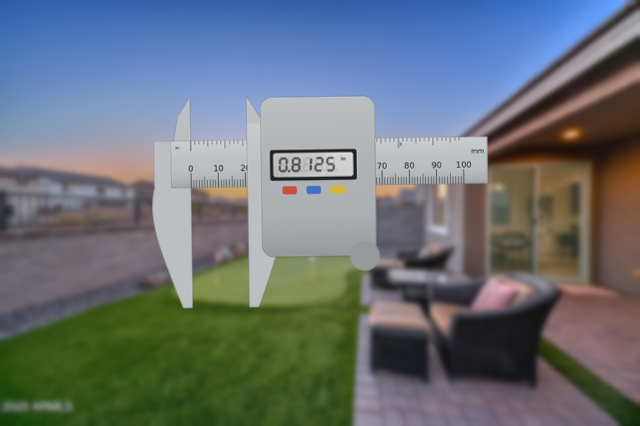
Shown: 0.8125 in
